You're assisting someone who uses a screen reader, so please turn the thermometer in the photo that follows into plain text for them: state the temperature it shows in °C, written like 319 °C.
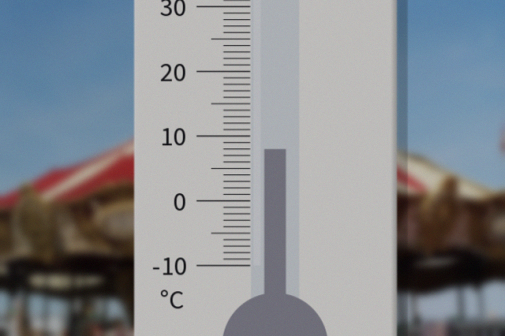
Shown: 8 °C
